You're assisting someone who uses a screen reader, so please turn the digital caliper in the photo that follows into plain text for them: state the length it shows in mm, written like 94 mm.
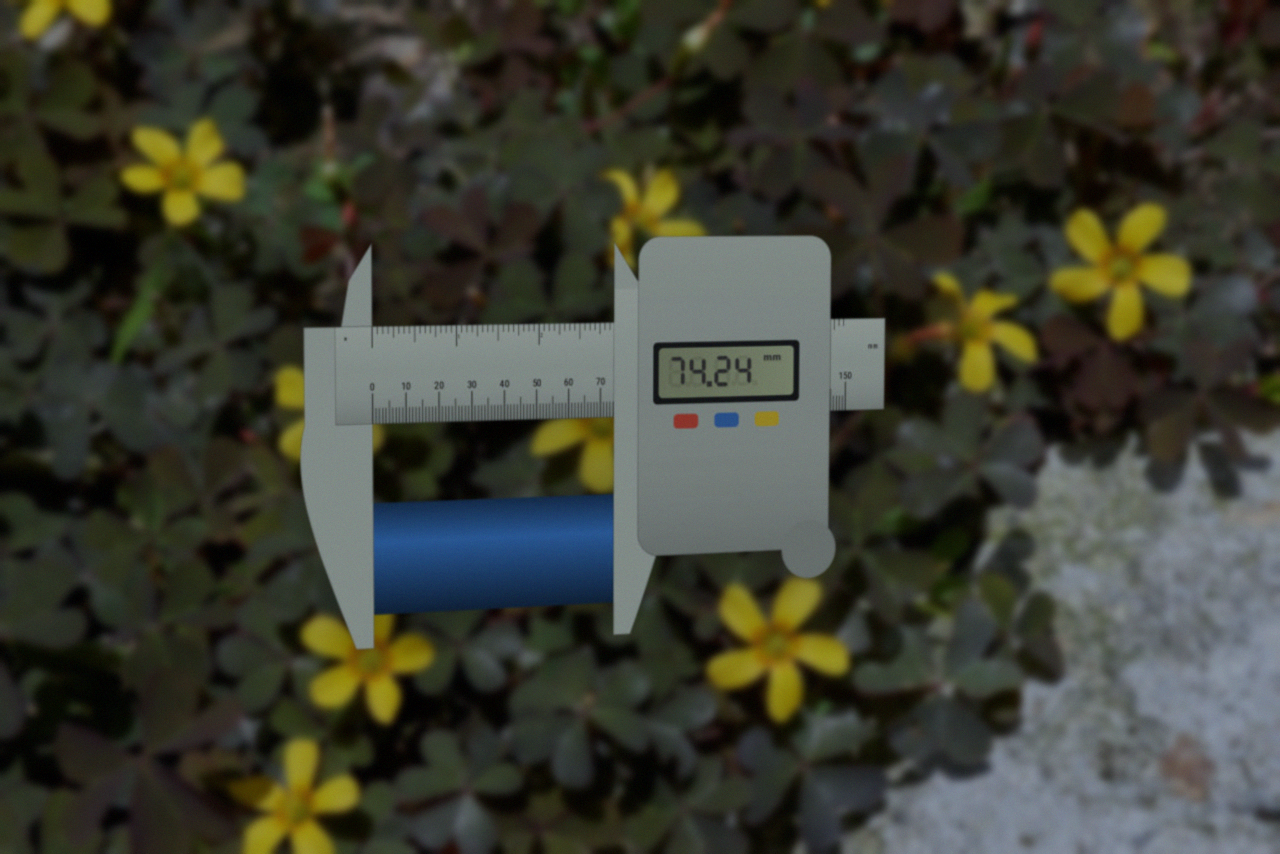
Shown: 74.24 mm
